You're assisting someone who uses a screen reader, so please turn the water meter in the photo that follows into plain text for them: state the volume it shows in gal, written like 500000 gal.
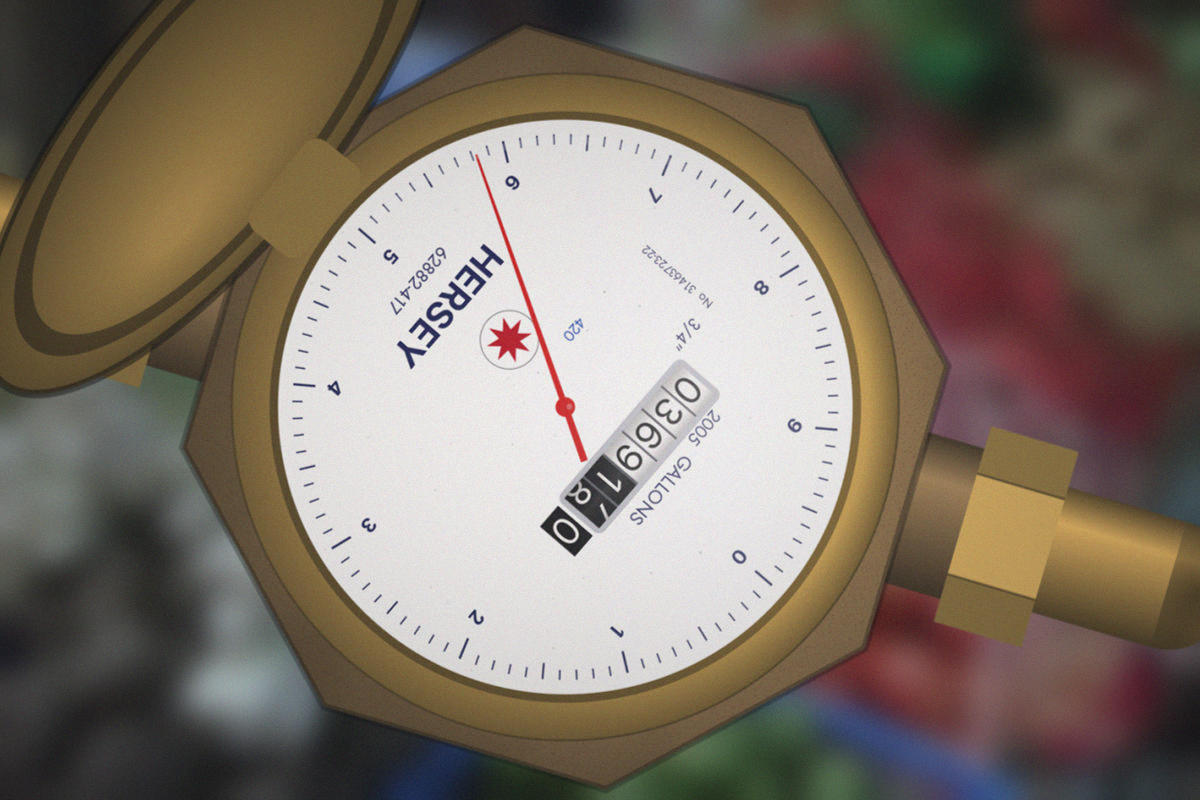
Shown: 369175.8 gal
